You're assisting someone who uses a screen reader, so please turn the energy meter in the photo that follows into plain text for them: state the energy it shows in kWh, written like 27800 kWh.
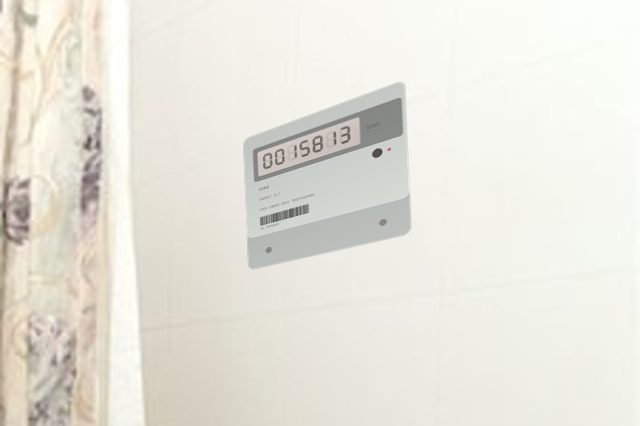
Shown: 15813 kWh
